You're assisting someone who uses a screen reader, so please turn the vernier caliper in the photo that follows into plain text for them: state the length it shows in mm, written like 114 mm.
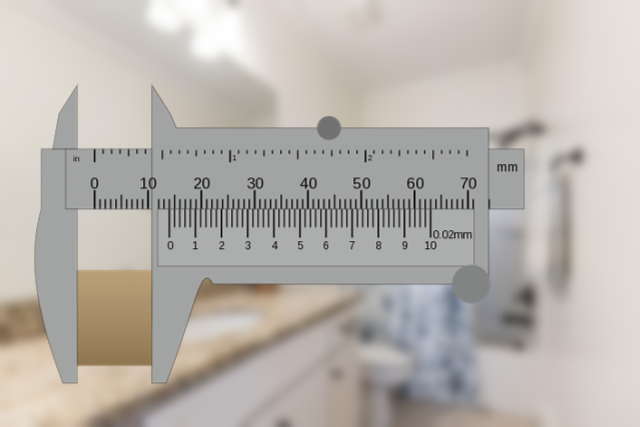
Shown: 14.0 mm
